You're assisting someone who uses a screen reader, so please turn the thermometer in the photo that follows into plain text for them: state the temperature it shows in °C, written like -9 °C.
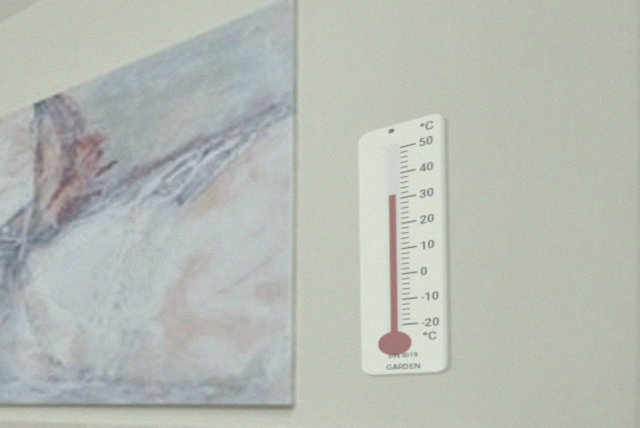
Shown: 32 °C
